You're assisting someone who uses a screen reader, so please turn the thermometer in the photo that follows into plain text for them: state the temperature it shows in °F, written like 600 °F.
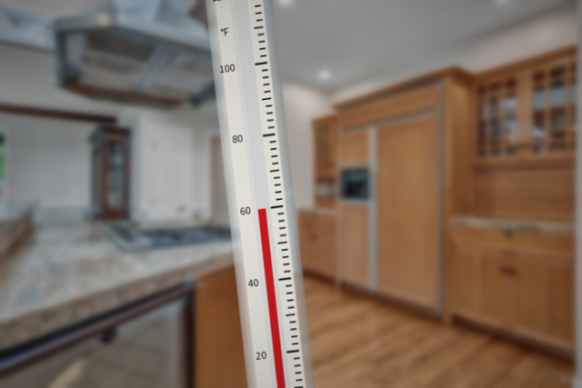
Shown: 60 °F
